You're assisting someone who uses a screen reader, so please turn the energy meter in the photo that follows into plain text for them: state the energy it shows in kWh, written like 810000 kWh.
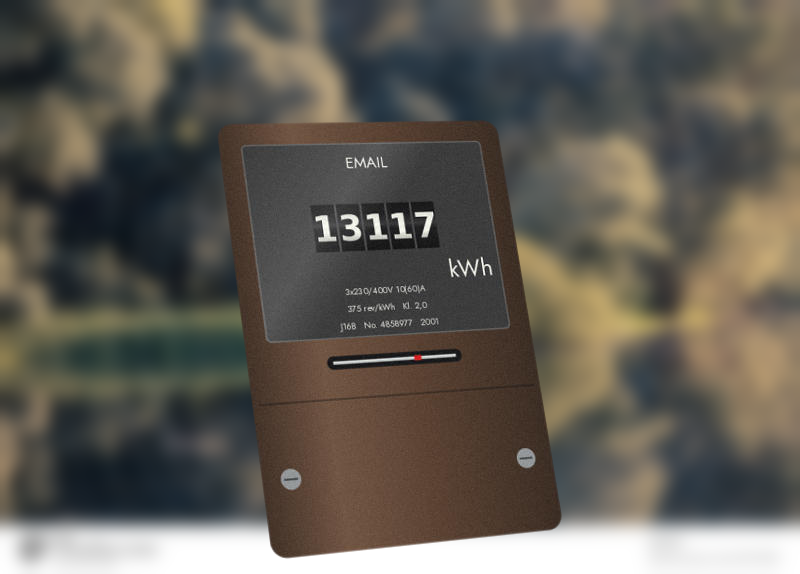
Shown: 13117 kWh
